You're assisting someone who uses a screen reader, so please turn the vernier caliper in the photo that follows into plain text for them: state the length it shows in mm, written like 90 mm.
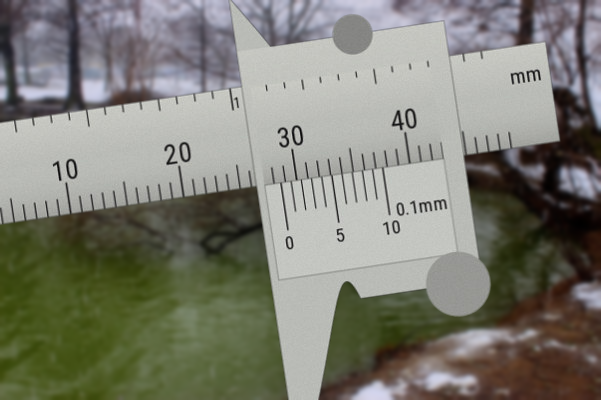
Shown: 28.6 mm
